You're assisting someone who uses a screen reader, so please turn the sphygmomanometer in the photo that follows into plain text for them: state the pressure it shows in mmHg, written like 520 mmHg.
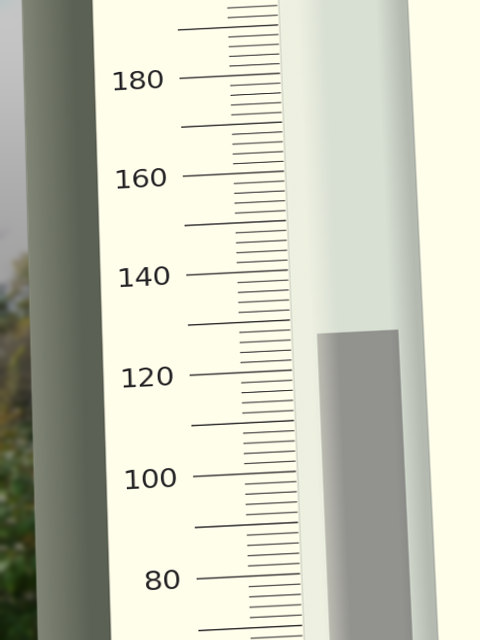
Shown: 127 mmHg
